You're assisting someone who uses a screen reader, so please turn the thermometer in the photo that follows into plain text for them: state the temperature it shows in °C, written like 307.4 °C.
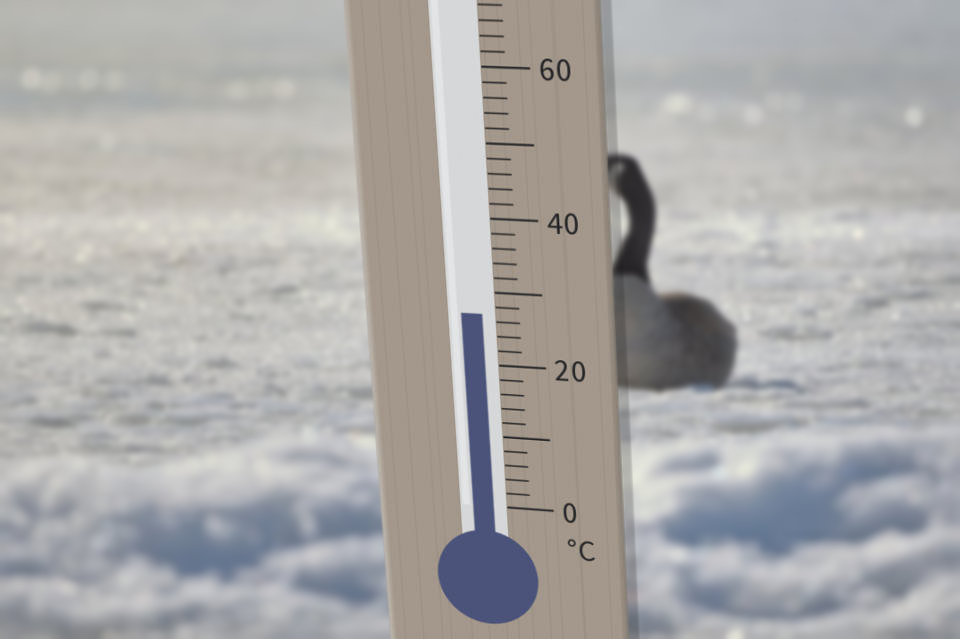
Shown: 27 °C
